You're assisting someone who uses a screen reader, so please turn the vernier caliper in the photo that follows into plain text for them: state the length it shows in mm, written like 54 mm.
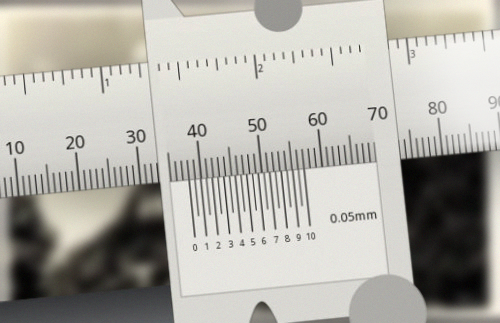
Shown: 38.0 mm
